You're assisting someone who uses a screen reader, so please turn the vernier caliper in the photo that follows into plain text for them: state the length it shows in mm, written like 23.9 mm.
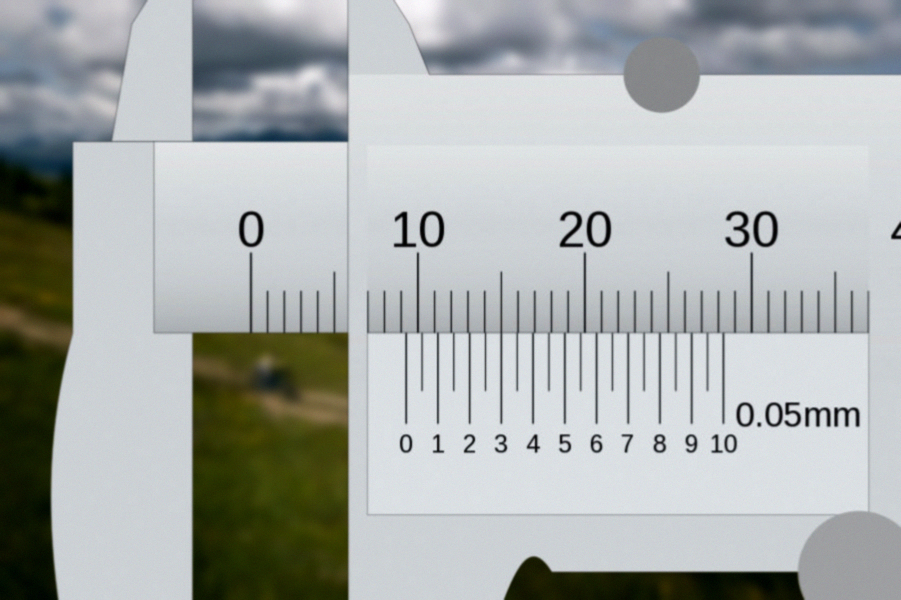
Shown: 9.3 mm
